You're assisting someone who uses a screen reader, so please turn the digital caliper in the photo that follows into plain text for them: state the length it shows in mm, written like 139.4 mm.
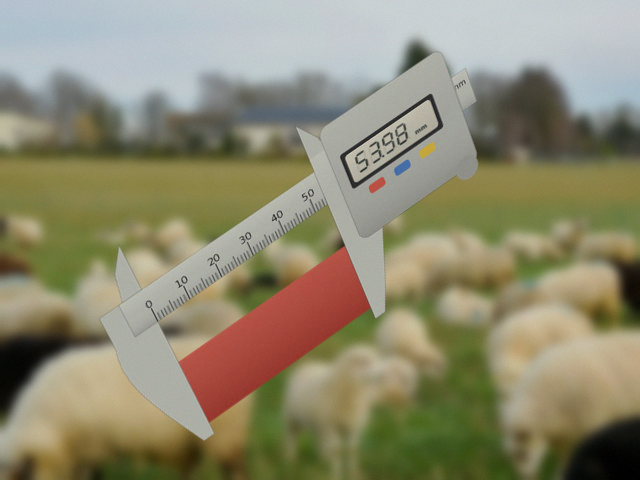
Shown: 53.98 mm
